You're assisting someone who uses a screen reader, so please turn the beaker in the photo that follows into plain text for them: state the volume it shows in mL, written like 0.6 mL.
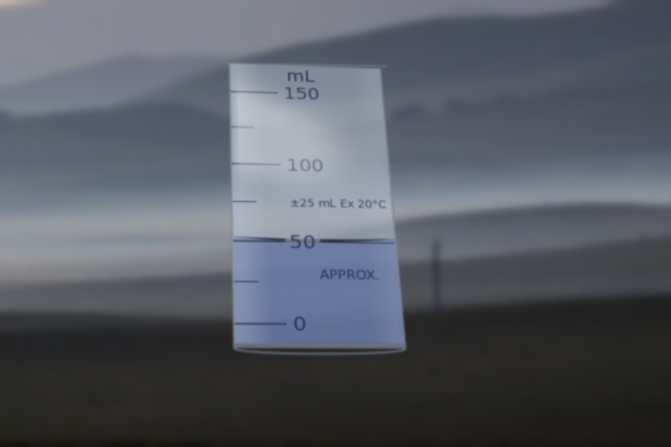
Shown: 50 mL
